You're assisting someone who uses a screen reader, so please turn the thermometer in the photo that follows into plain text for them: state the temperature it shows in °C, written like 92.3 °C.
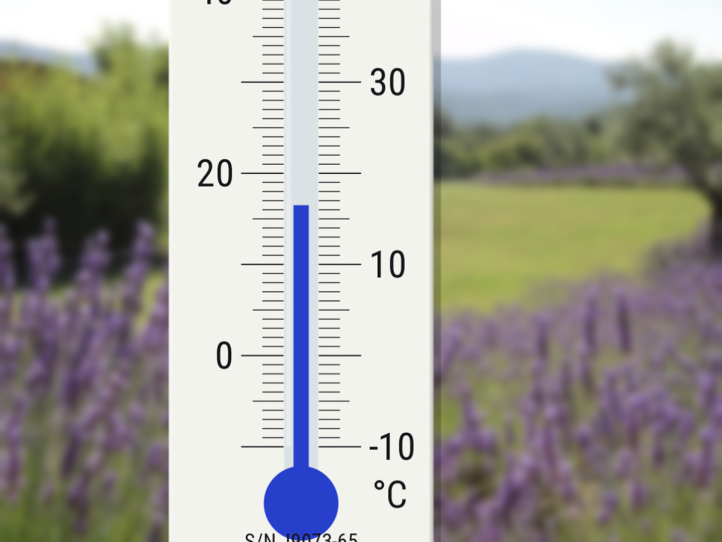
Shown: 16.5 °C
